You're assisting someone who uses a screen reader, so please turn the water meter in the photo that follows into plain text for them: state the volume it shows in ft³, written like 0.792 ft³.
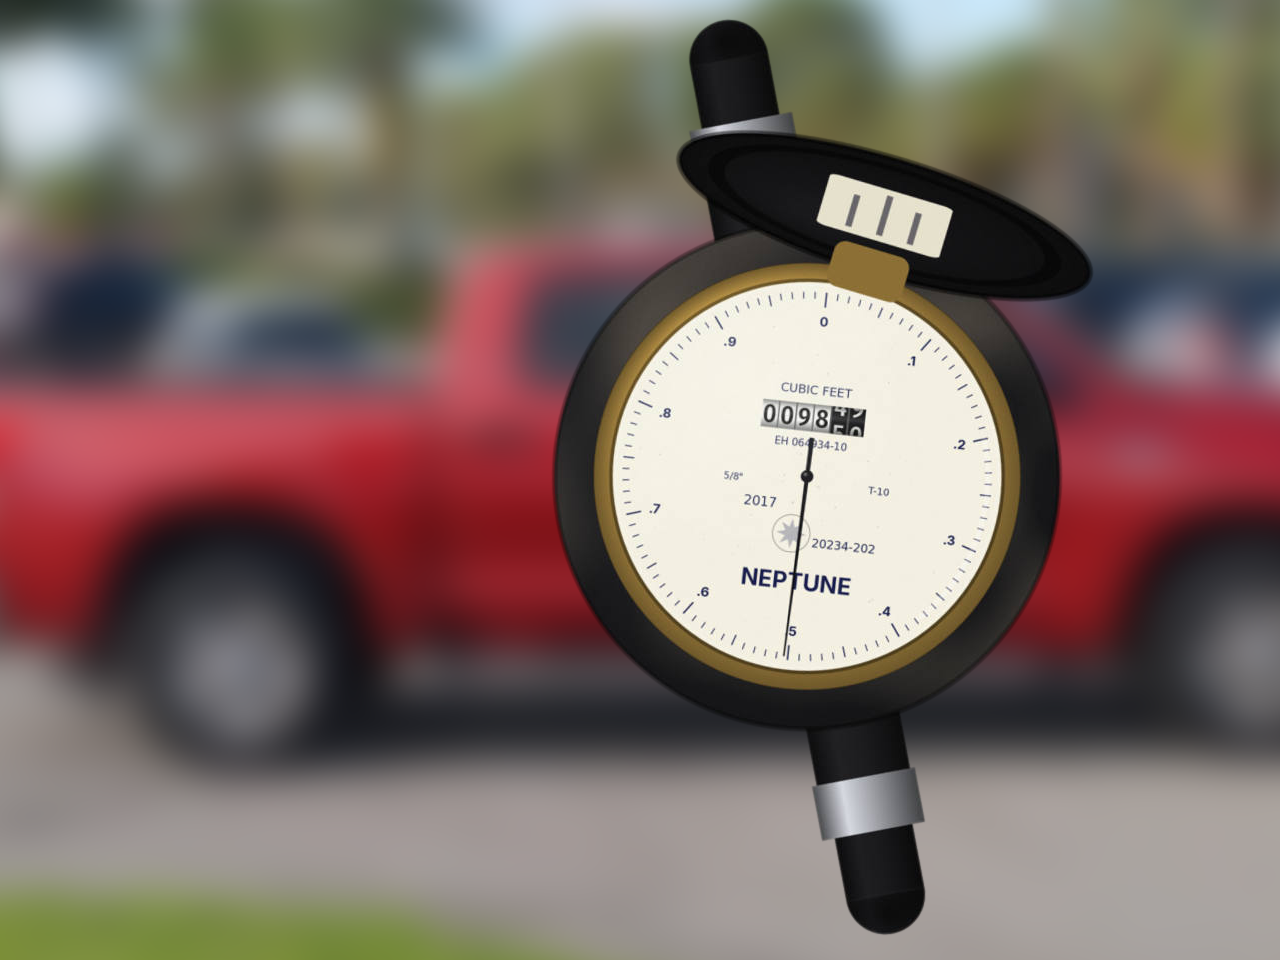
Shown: 9849.50 ft³
